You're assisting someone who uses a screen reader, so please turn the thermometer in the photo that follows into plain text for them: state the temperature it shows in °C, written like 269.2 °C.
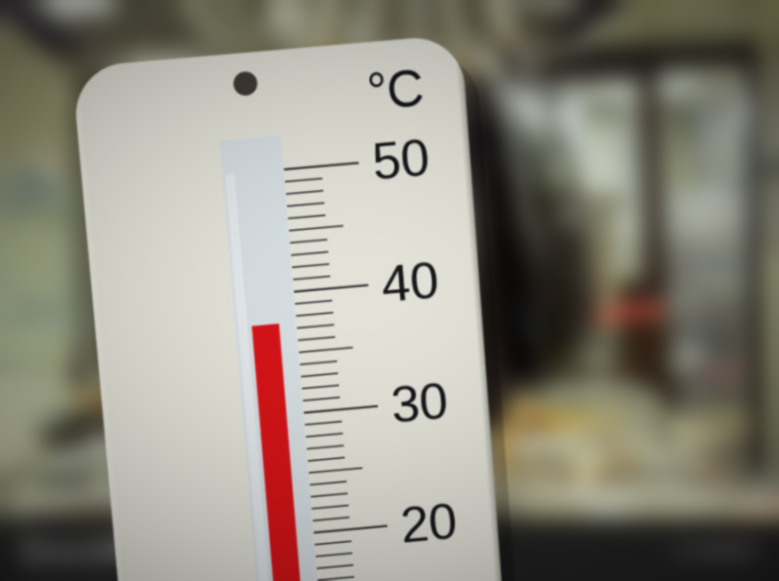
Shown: 37.5 °C
